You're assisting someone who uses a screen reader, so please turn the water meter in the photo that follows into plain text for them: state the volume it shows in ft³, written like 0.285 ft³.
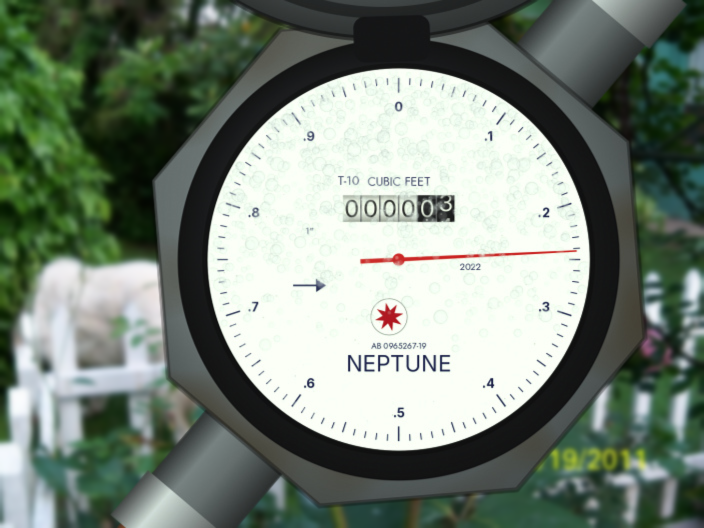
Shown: 3.24 ft³
